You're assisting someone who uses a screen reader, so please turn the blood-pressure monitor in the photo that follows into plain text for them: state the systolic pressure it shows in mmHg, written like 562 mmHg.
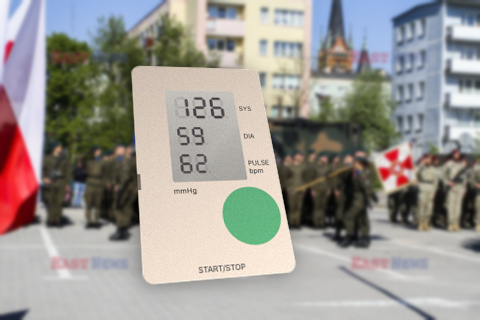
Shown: 126 mmHg
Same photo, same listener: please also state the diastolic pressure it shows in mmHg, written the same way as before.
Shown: 59 mmHg
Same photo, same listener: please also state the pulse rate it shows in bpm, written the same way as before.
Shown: 62 bpm
